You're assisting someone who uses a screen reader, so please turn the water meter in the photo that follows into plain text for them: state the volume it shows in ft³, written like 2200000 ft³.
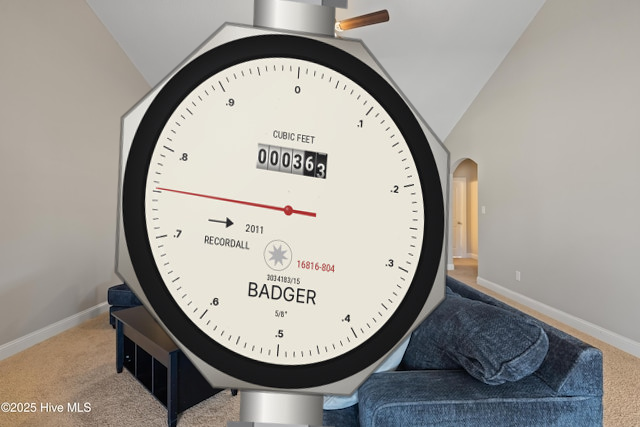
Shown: 362.75 ft³
